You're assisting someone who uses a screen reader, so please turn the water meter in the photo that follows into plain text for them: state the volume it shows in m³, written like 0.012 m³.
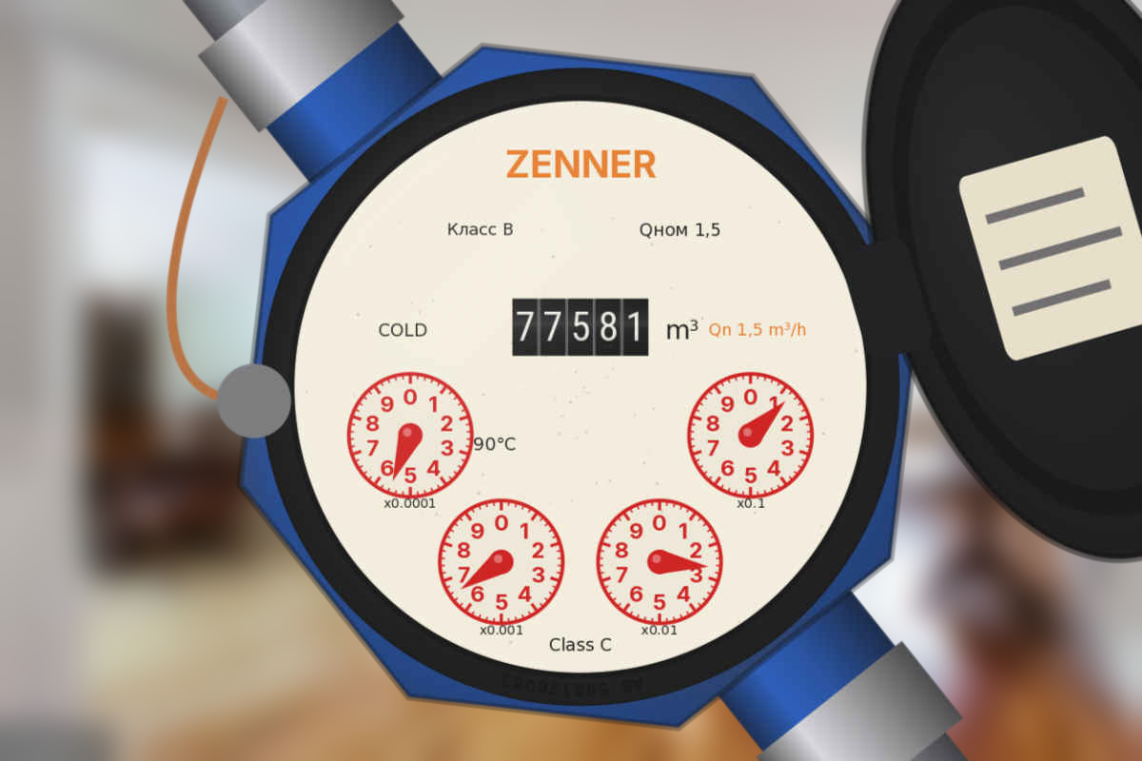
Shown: 77581.1265 m³
